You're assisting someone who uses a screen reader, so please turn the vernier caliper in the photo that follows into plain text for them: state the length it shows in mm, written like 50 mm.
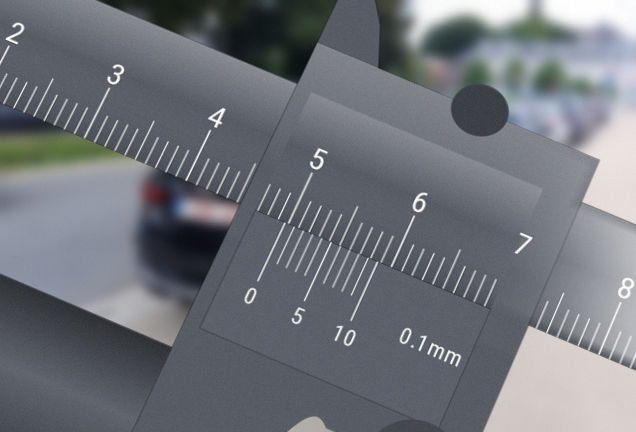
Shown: 49.7 mm
